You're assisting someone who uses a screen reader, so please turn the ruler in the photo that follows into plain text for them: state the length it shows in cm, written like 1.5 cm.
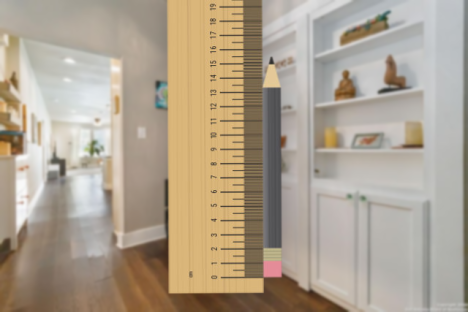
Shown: 15.5 cm
